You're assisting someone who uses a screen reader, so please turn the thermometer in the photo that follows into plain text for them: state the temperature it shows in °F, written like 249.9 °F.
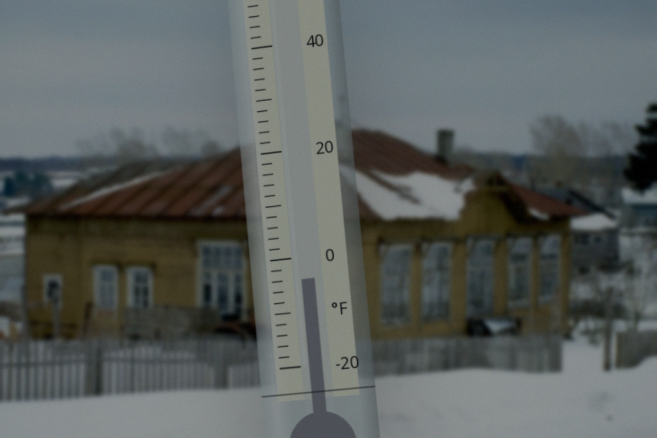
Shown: -4 °F
